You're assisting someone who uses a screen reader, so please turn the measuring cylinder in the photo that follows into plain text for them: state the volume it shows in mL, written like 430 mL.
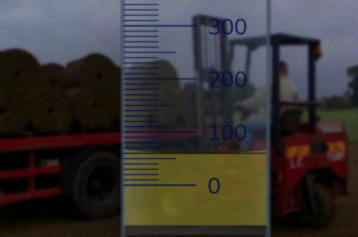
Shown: 60 mL
